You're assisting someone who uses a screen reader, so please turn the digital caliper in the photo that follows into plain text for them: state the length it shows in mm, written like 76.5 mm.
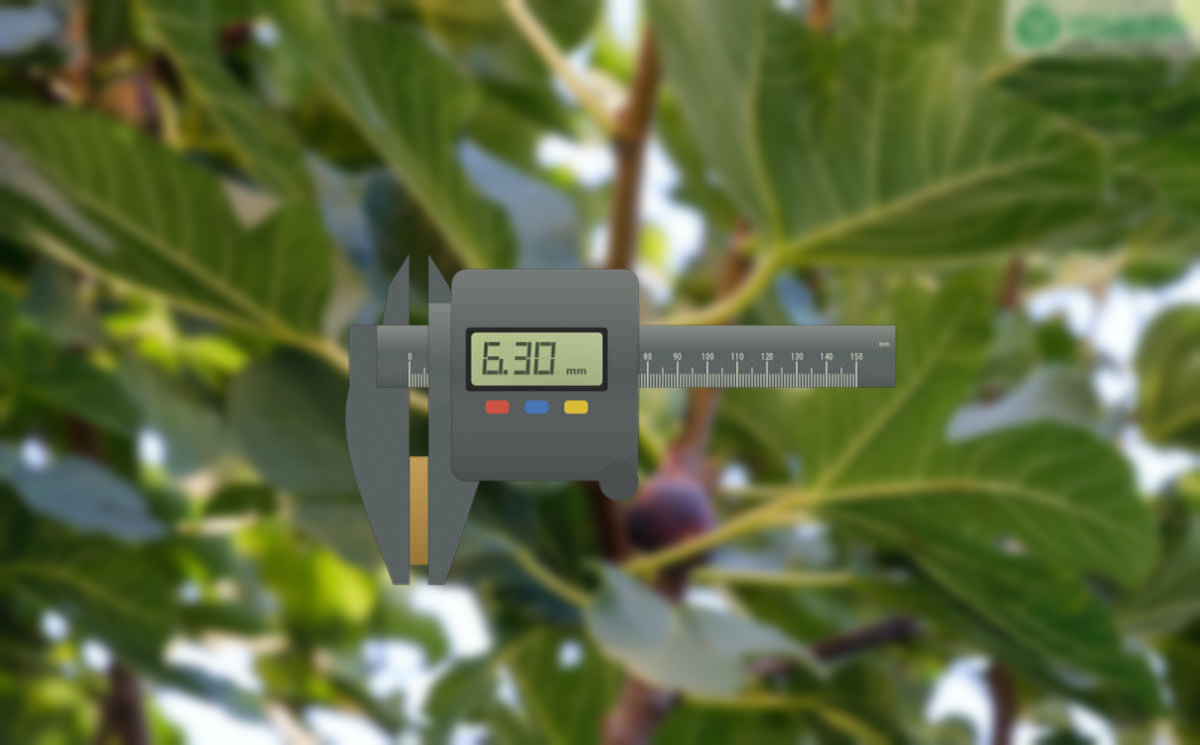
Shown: 6.30 mm
